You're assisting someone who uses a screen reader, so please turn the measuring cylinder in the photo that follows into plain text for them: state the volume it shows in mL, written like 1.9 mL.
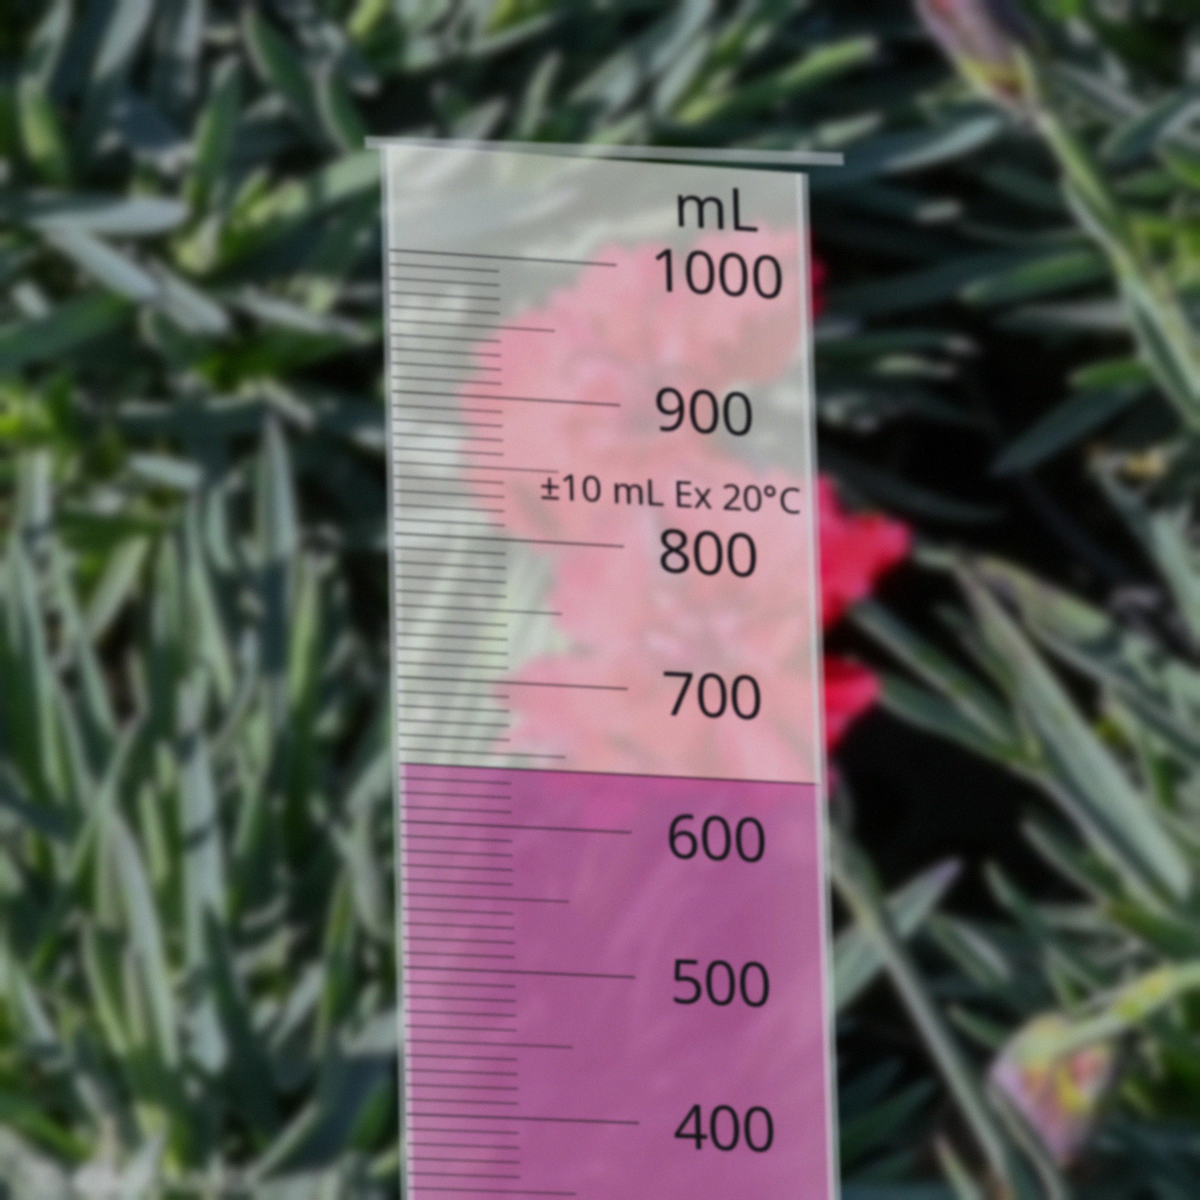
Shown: 640 mL
